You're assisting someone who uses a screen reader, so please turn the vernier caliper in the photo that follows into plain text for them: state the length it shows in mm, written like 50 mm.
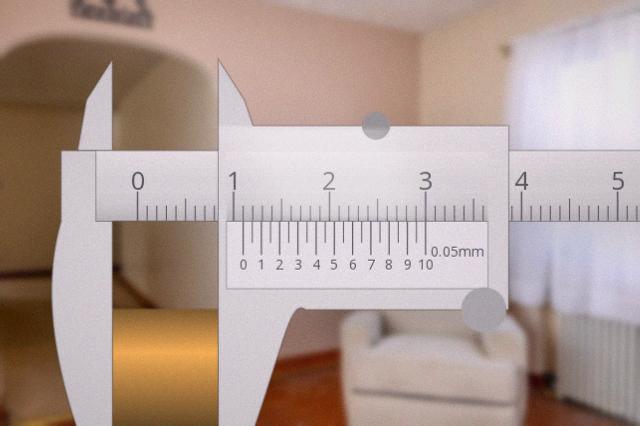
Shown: 11.0 mm
